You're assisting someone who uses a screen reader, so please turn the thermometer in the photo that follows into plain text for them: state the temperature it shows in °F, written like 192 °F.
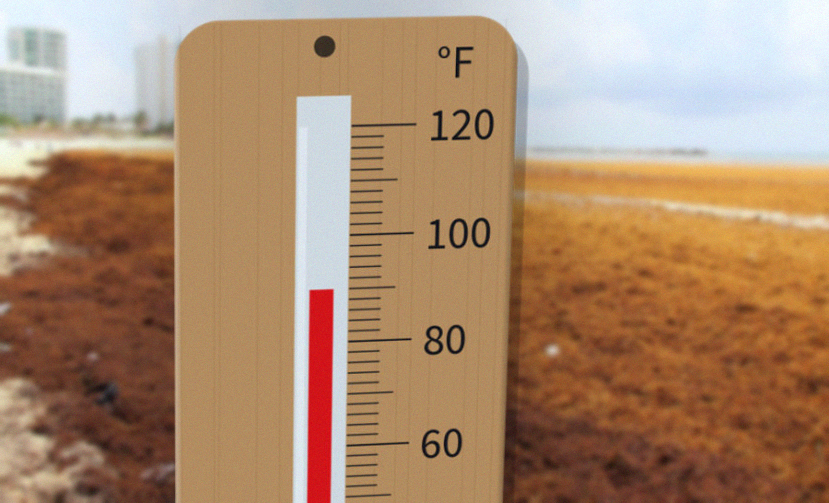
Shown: 90 °F
